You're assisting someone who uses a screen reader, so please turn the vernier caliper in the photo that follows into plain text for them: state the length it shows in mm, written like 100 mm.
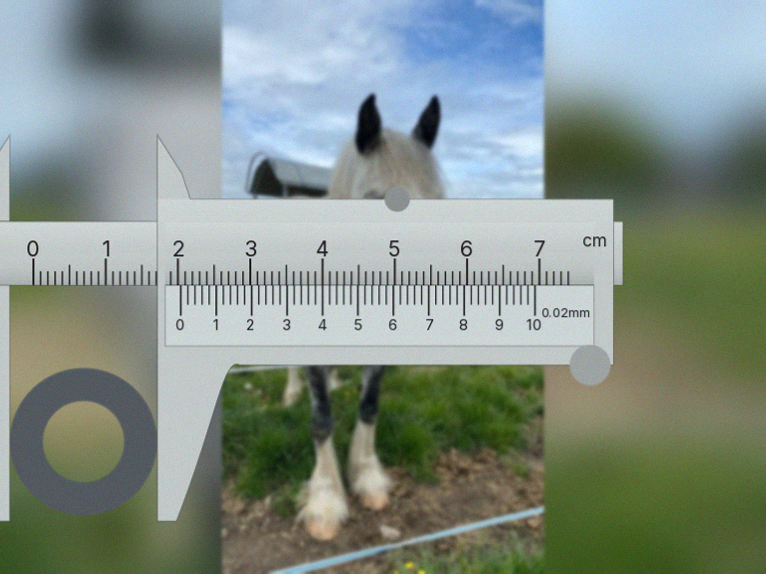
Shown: 20.4 mm
